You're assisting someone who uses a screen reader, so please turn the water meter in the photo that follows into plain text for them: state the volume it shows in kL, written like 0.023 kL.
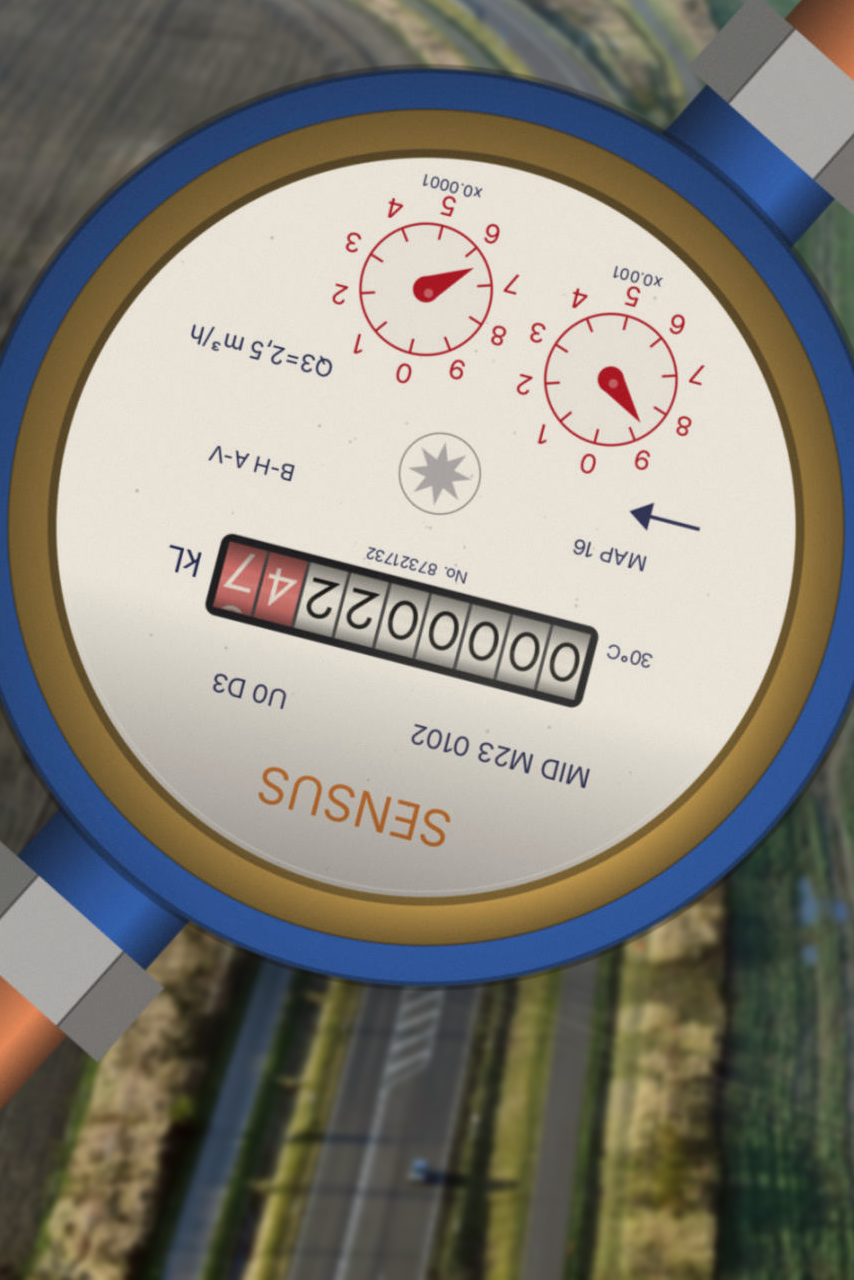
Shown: 22.4686 kL
